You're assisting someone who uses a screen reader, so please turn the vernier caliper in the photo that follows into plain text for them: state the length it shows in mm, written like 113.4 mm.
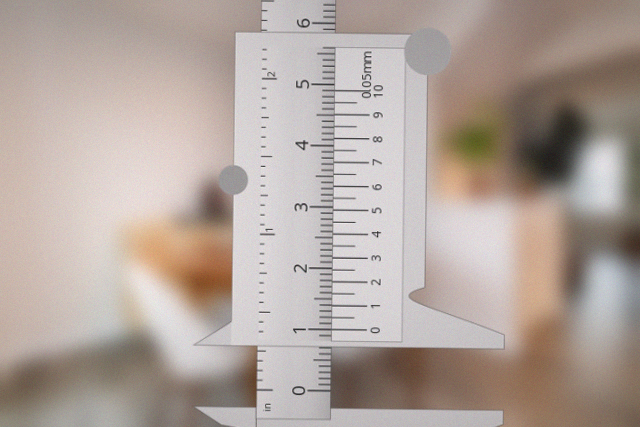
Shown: 10.0 mm
